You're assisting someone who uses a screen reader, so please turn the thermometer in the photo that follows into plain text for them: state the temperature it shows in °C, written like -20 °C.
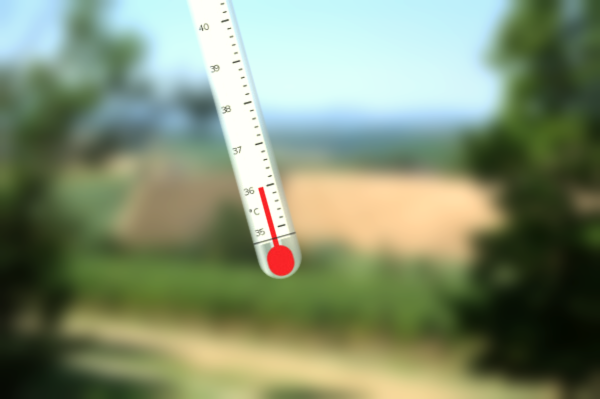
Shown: 36 °C
